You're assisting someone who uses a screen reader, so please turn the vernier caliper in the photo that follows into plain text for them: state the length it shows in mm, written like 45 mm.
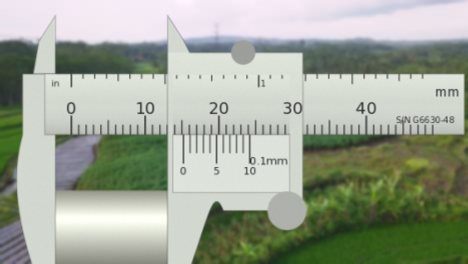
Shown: 15.2 mm
